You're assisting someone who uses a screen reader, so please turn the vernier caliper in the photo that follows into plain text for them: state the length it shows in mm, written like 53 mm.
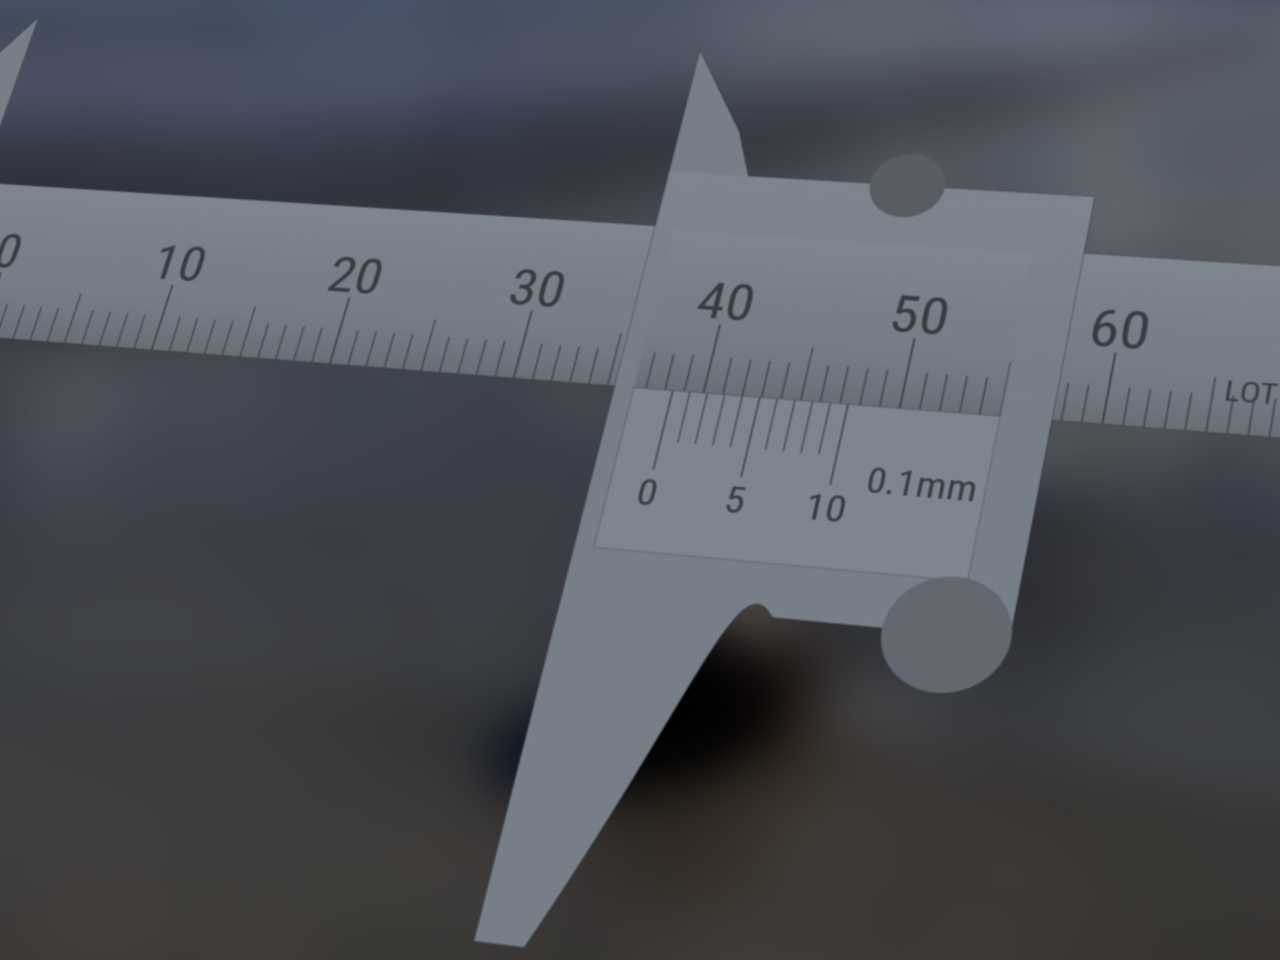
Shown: 38.4 mm
